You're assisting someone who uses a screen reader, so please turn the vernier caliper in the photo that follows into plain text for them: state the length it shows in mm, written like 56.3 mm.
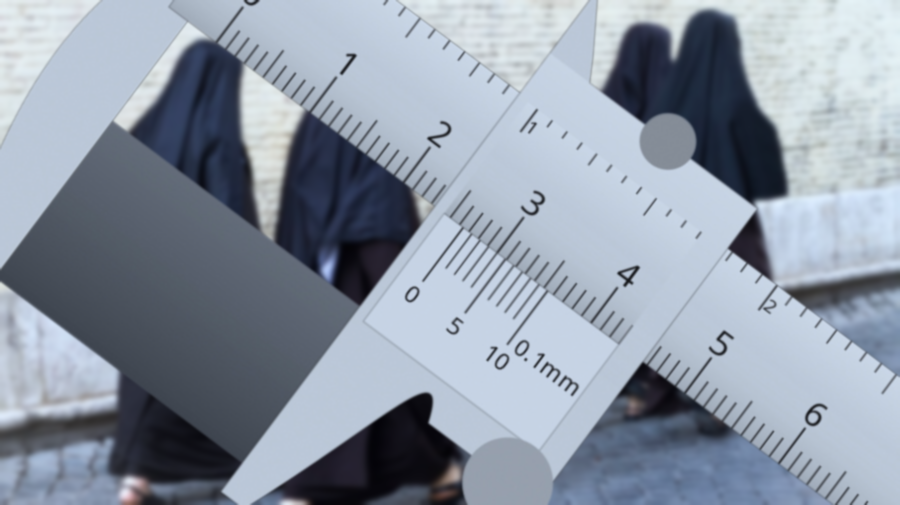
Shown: 26.4 mm
